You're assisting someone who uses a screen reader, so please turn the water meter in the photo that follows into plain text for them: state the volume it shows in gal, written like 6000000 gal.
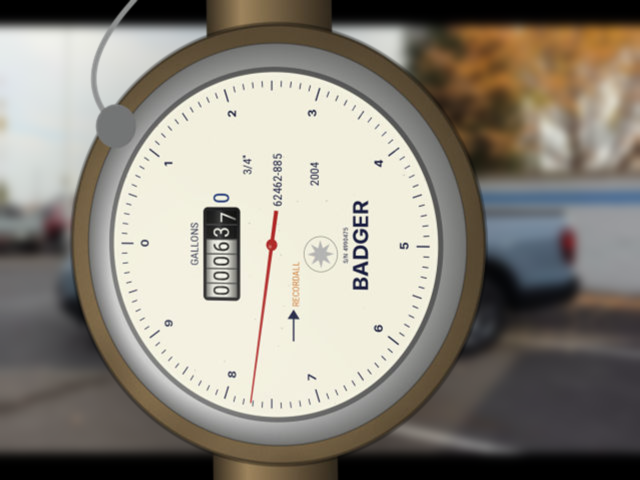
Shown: 6367.7 gal
